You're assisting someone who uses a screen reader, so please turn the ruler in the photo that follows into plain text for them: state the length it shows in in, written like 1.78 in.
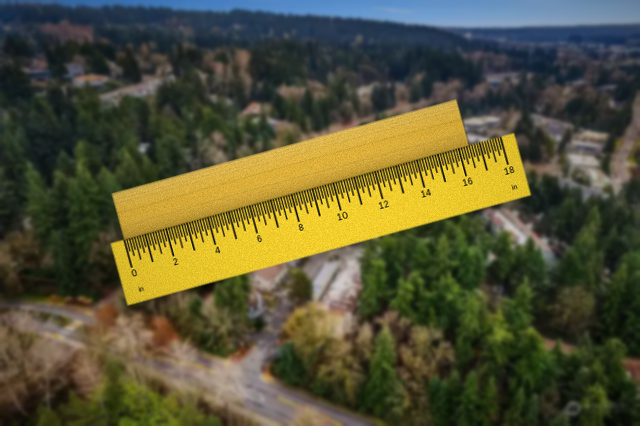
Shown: 16.5 in
